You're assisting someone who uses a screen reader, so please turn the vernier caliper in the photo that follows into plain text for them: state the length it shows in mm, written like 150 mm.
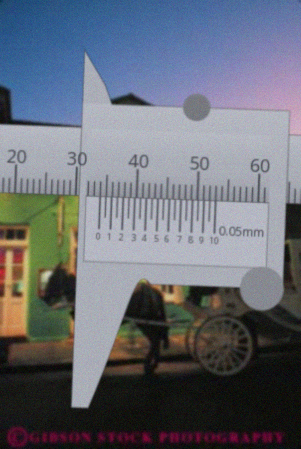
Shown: 34.0 mm
